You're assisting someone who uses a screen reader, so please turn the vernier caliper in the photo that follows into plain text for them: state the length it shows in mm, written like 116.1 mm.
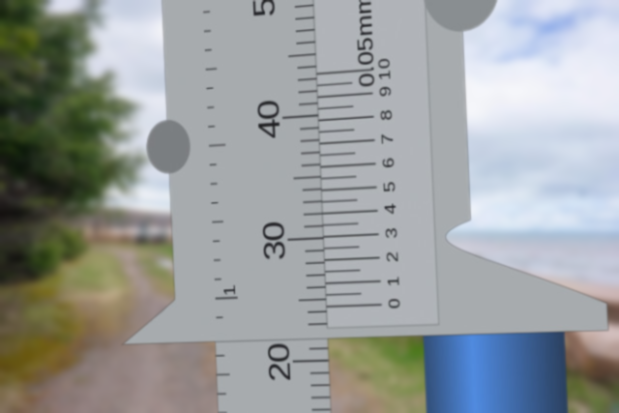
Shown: 24.4 mm
